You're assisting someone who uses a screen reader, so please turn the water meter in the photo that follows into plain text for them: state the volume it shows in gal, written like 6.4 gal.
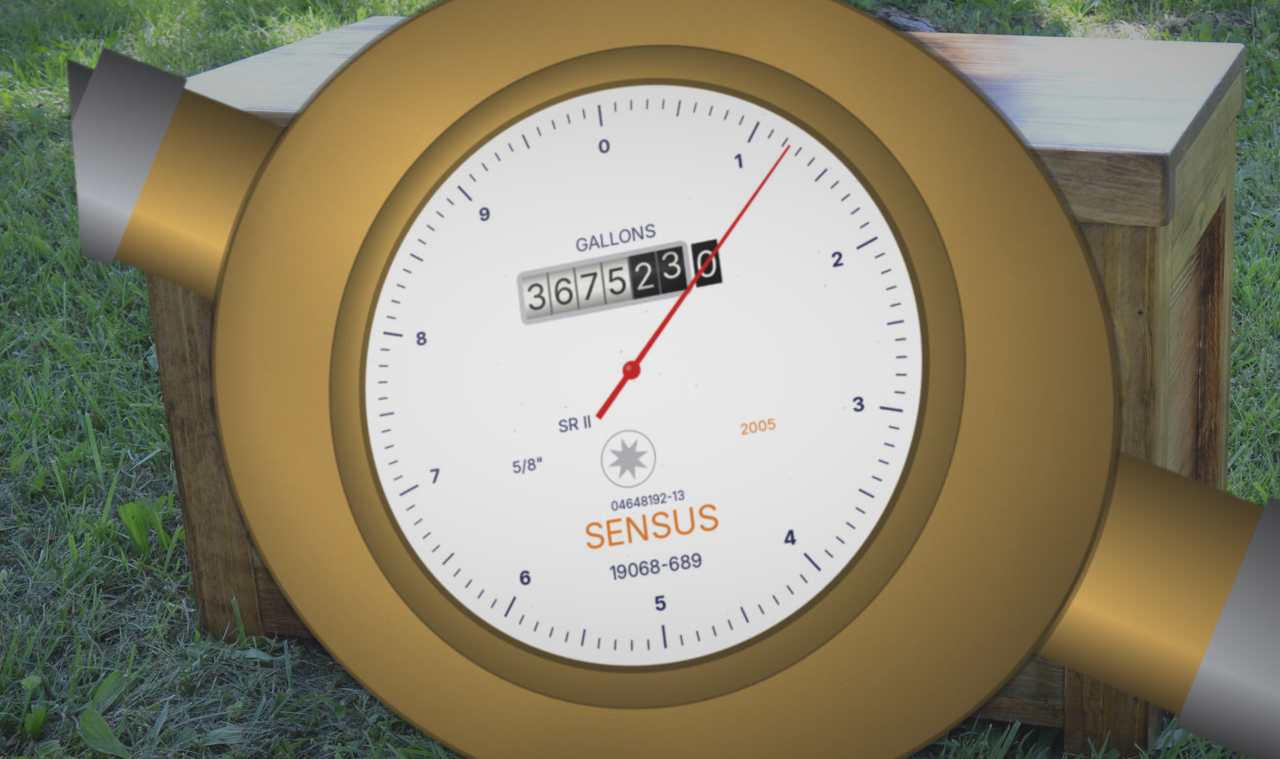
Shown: 3675231.2 gal
